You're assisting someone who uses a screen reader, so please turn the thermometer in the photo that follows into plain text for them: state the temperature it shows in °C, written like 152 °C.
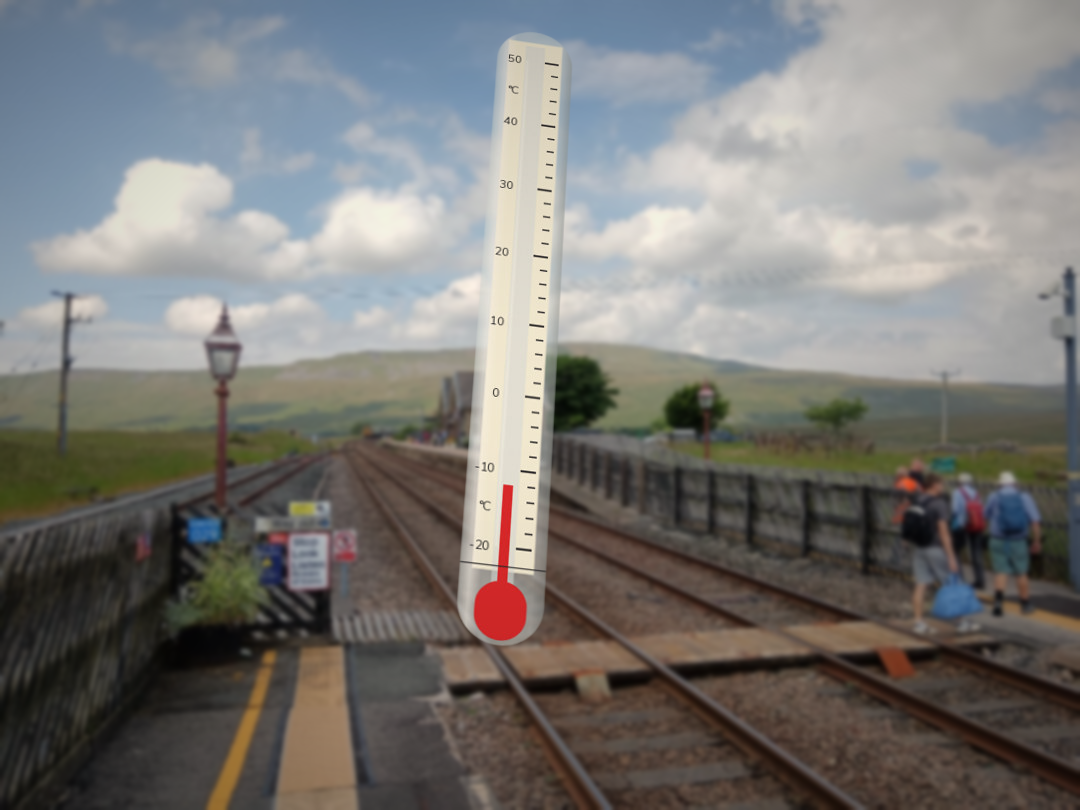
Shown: -12 °C
